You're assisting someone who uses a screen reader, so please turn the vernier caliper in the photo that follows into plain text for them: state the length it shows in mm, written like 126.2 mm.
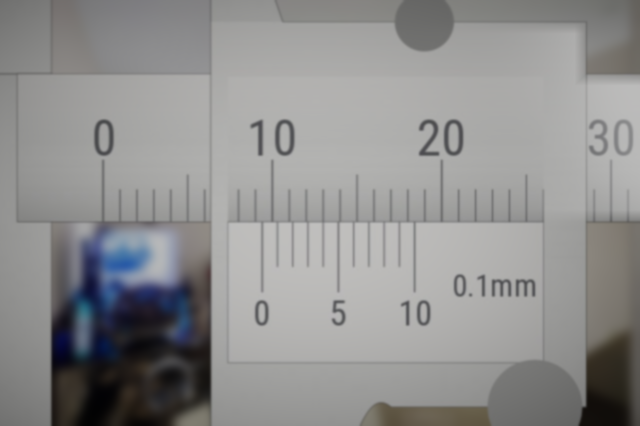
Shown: 9.4 mm
